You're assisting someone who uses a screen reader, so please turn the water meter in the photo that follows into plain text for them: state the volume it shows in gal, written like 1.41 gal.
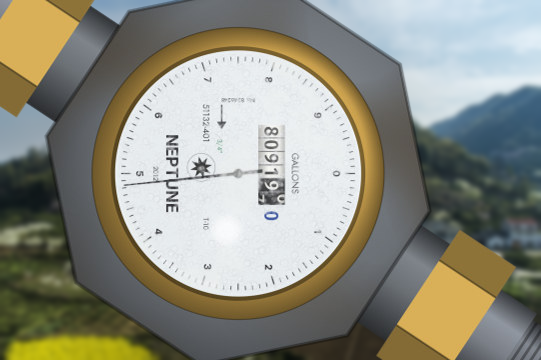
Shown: 8091964.8 gal
